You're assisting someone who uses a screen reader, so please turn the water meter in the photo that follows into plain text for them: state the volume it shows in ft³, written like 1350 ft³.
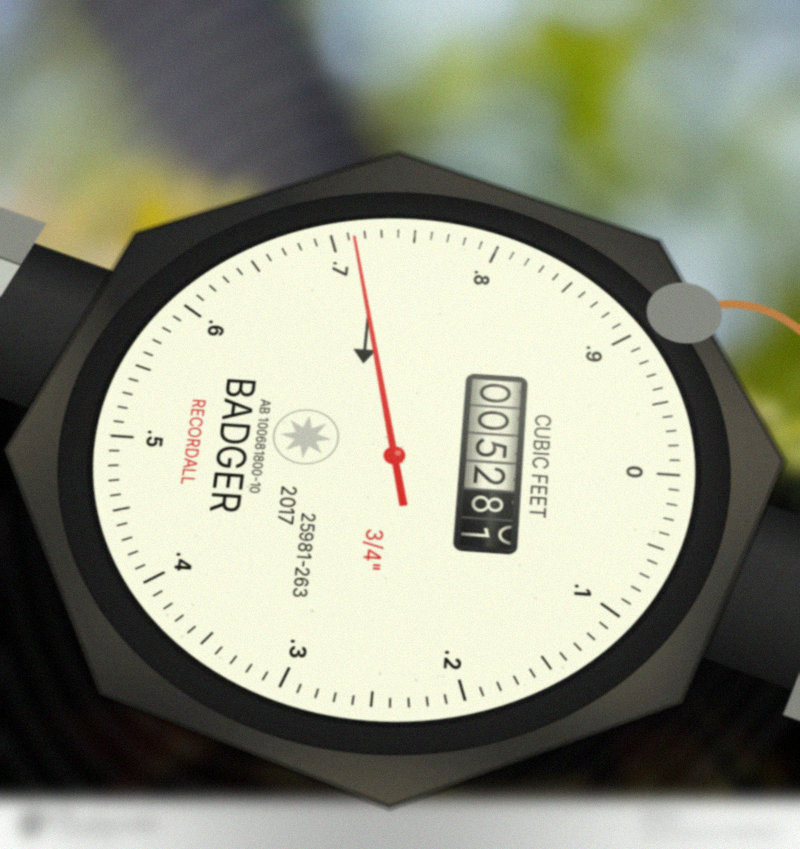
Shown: 5280.71 ft³
